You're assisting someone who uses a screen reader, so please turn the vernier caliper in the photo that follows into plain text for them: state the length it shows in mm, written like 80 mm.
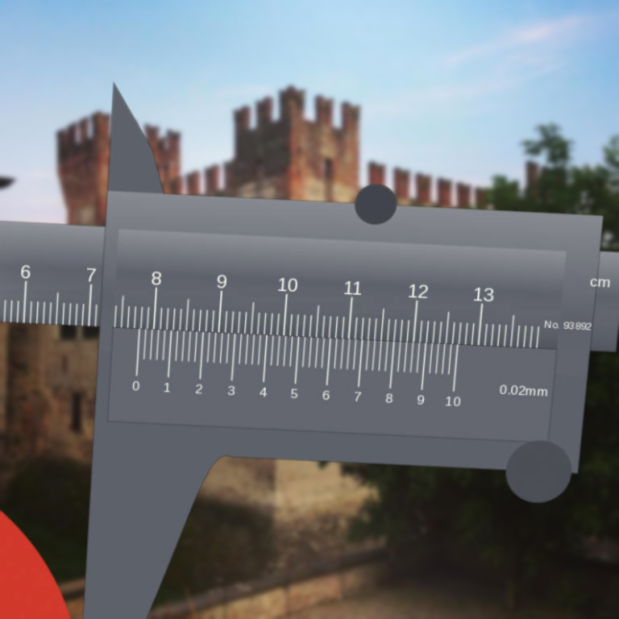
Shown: 77.8 mm
